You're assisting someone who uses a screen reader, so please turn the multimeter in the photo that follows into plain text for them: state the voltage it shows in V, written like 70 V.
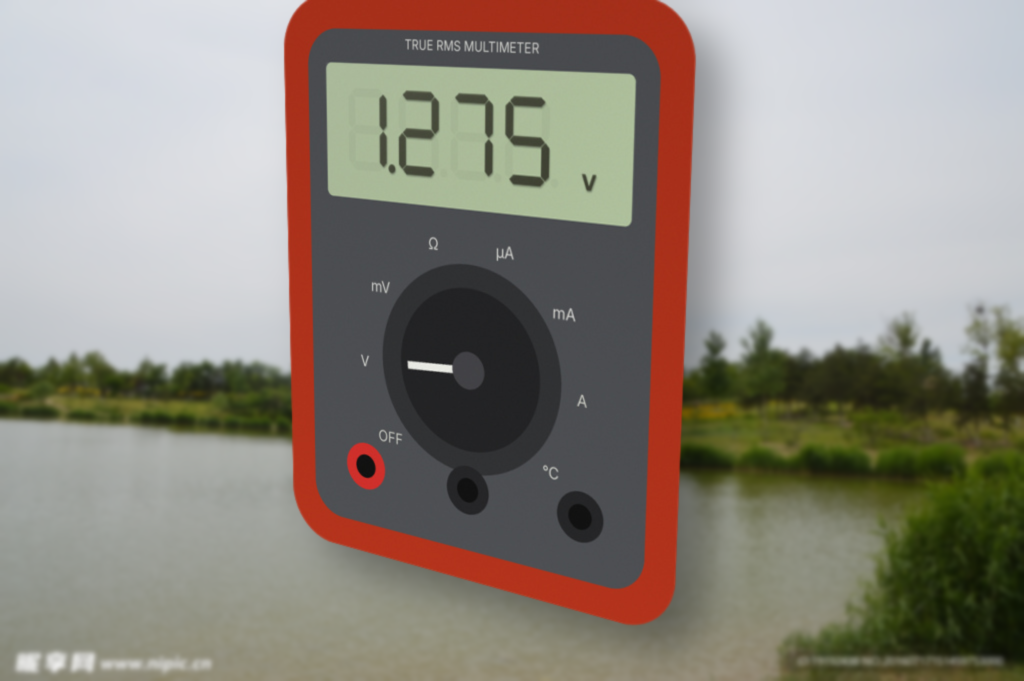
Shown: 1.275 V
